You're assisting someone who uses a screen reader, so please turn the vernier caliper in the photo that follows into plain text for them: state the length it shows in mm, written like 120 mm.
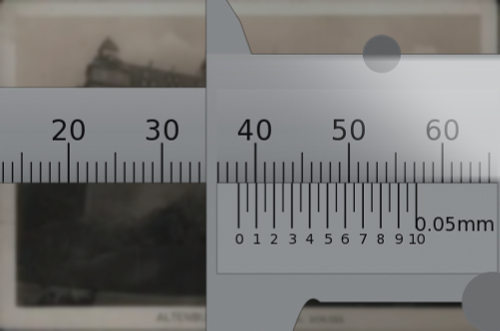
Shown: 38.2 mm
